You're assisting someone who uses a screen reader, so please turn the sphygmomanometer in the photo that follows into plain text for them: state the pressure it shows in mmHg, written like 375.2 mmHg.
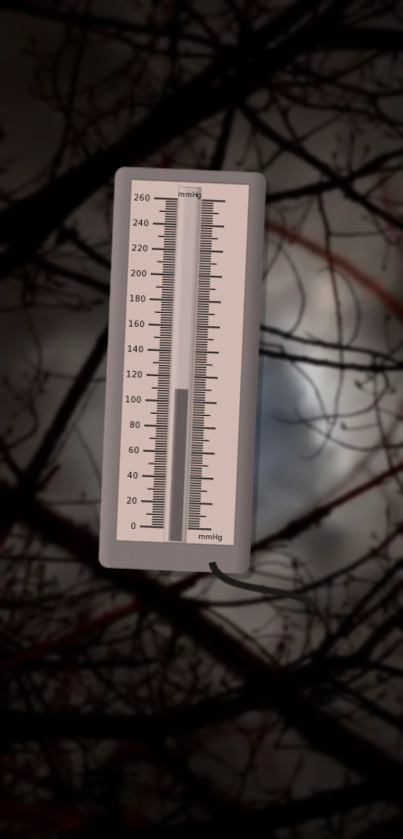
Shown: 110 mmHg
